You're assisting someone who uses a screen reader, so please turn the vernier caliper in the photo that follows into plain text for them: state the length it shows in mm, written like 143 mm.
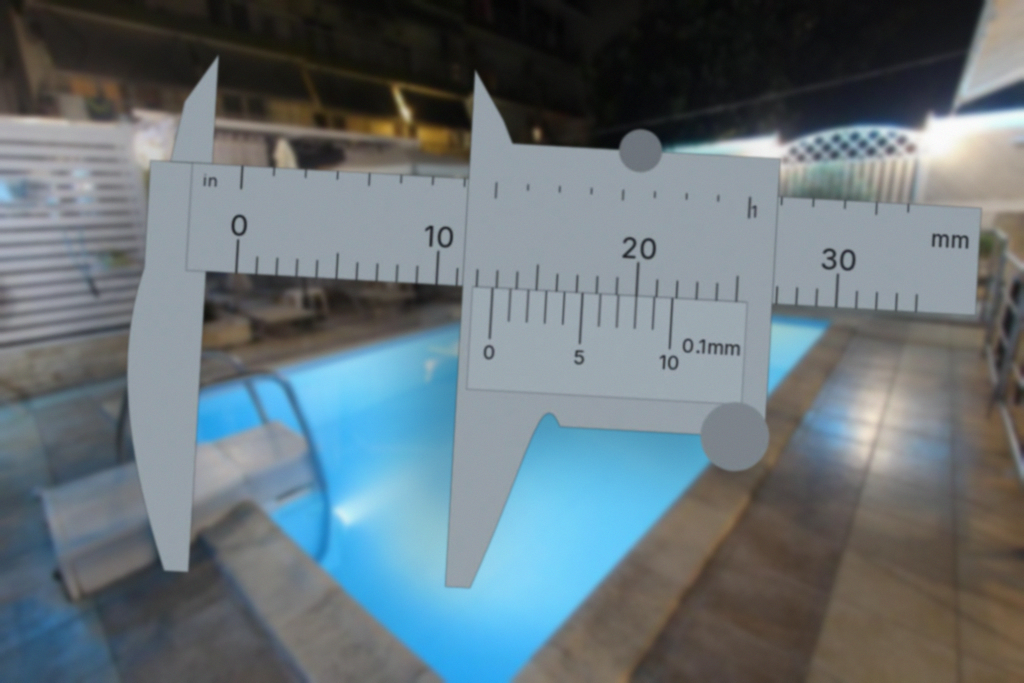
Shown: 12.8 mm
